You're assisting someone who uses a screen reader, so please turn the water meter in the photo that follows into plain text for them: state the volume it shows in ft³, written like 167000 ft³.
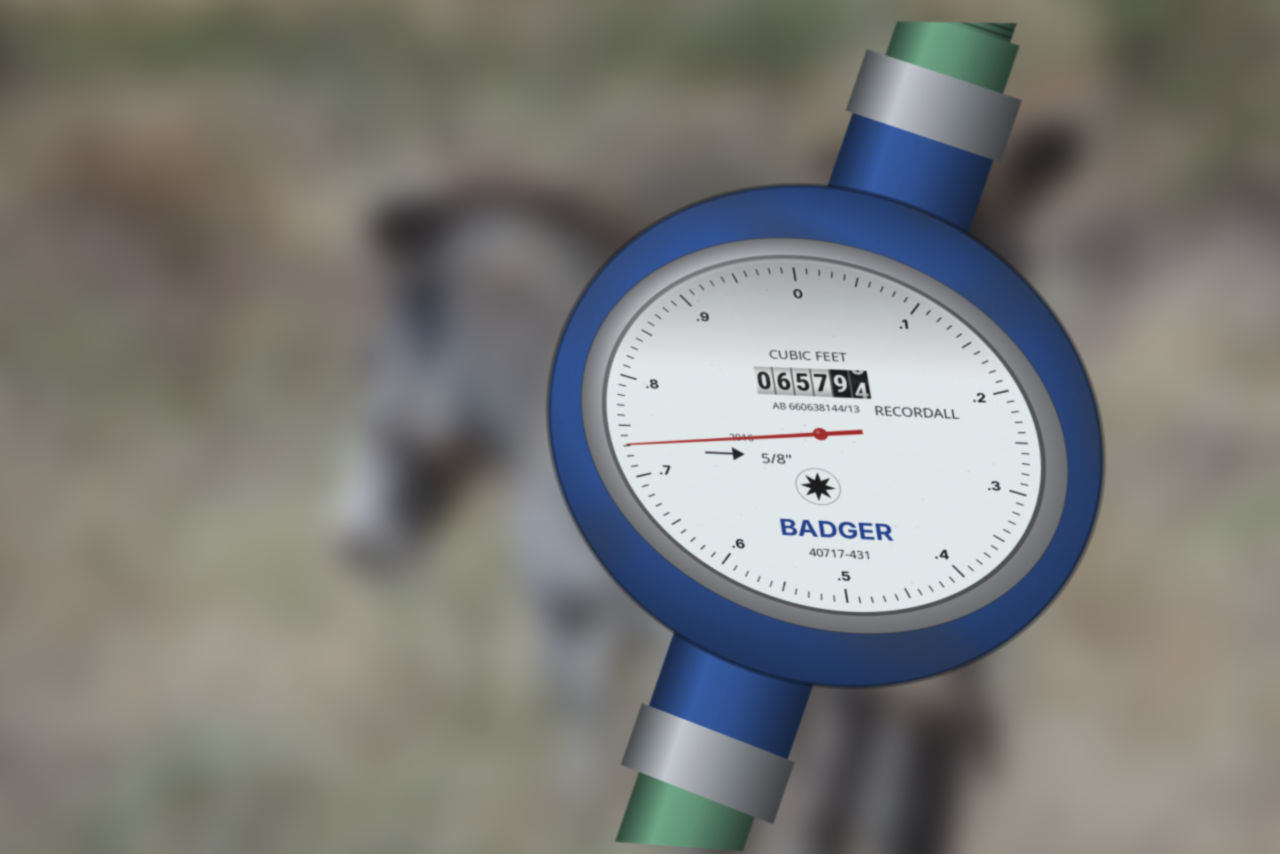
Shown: 65793.73 ft³
